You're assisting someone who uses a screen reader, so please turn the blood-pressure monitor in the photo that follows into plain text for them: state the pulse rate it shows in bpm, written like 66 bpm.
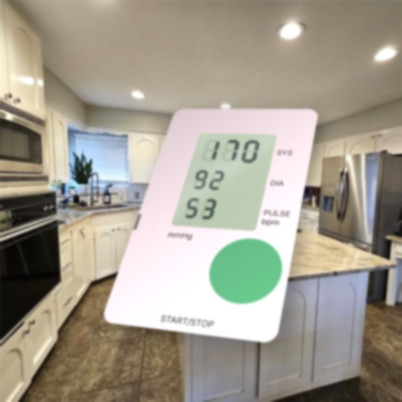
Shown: 53 bpm
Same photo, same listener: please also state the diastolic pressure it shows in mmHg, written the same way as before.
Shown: 92 mmHg
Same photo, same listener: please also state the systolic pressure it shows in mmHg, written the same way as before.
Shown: 170 mmHg
